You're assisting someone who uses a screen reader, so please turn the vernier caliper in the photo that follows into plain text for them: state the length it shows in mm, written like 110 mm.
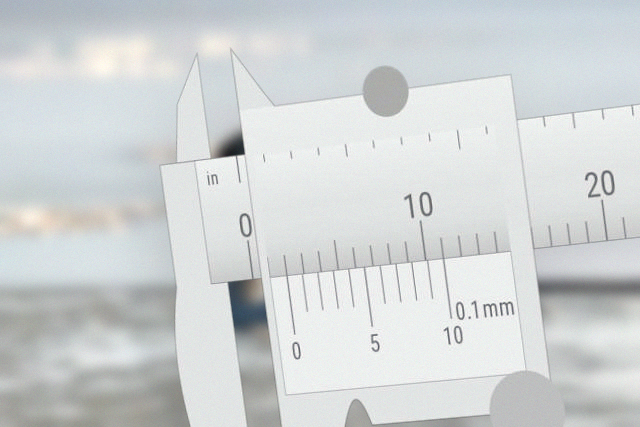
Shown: 2.0 mm
